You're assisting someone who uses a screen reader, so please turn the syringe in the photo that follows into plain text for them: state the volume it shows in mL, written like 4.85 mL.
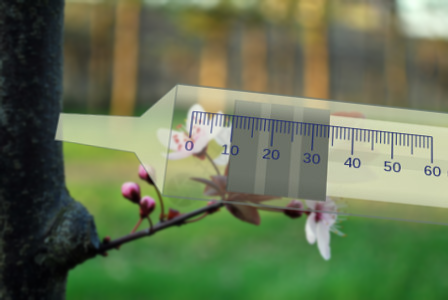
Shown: 10 mL
